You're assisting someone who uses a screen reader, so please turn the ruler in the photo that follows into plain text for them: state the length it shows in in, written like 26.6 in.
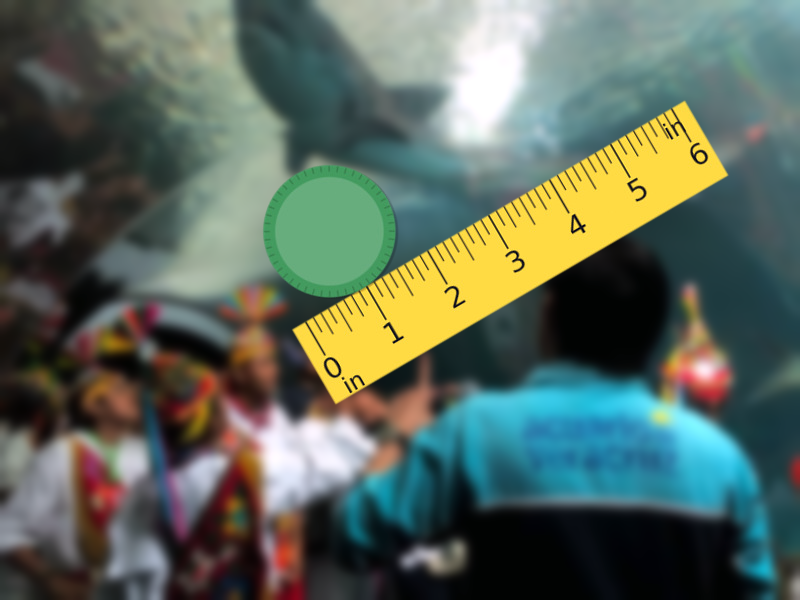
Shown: 1.875 in
